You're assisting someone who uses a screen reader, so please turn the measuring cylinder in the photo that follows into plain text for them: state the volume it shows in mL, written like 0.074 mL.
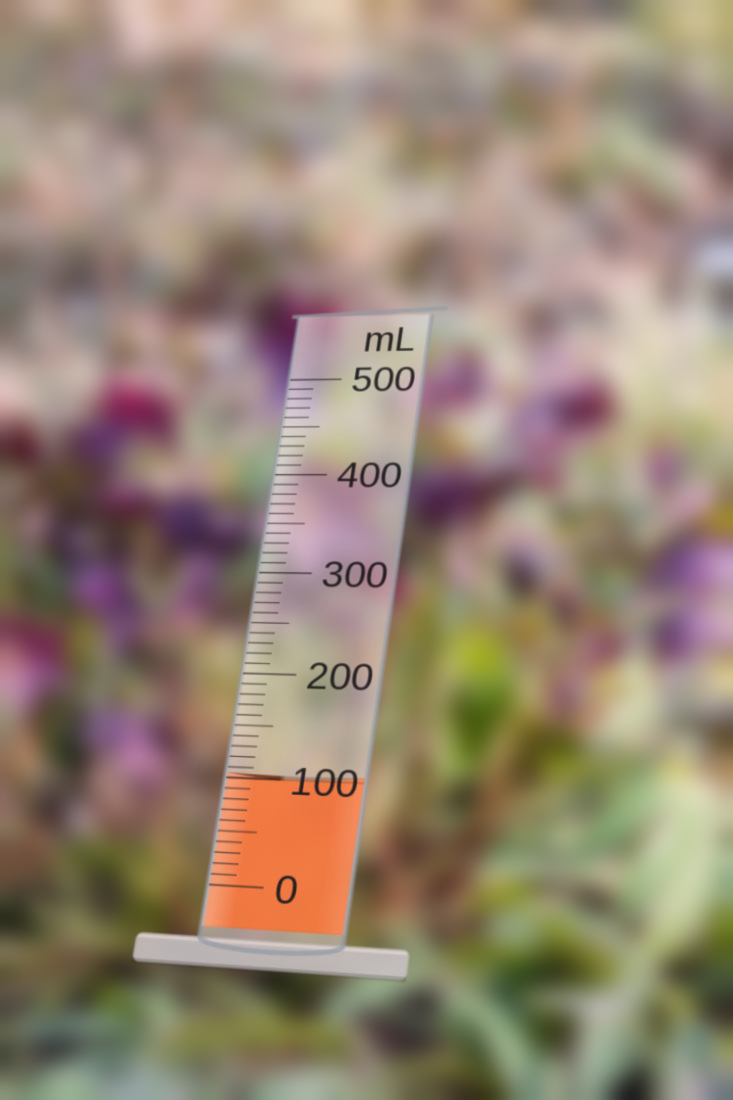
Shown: 100 mL
